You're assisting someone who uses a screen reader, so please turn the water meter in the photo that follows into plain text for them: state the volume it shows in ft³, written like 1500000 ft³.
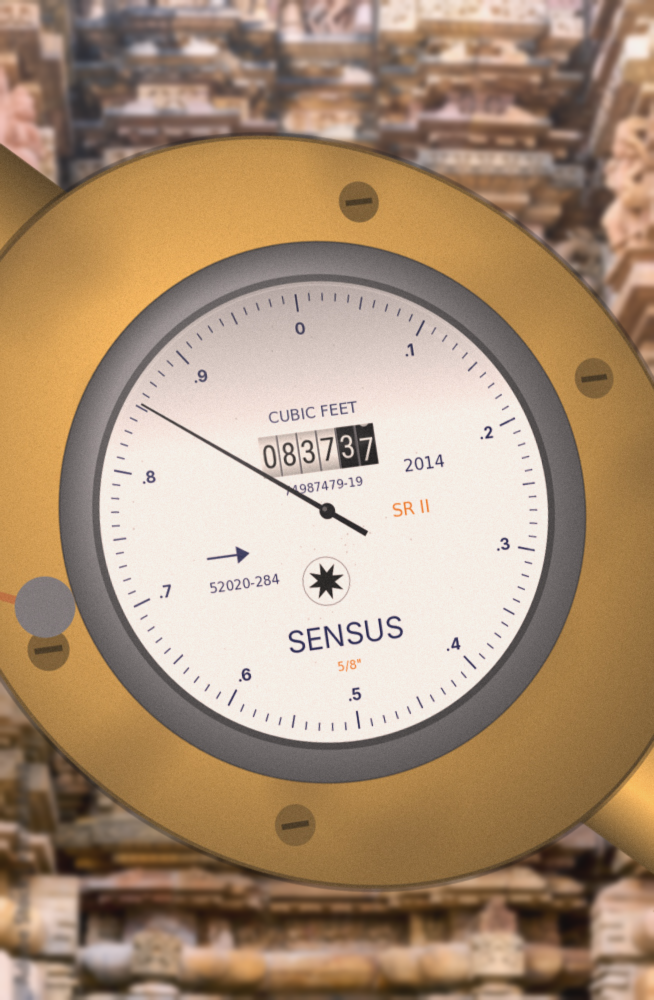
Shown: 83736.85 ft³
